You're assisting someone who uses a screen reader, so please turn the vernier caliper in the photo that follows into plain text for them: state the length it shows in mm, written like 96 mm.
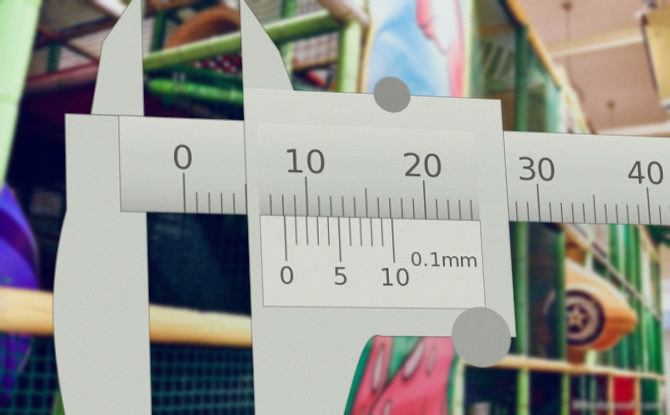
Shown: 8.1 mm
